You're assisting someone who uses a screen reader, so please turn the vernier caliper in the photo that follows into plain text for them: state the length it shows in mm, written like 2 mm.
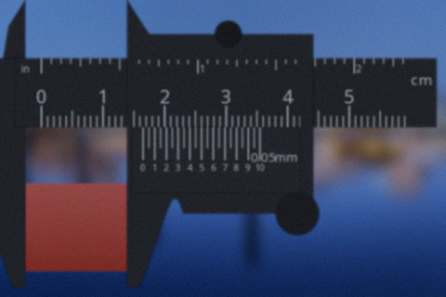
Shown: 16.5 mm
